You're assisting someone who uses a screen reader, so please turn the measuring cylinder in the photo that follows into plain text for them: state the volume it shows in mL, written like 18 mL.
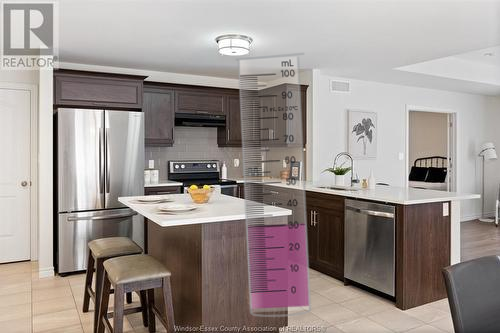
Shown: 30 mL
